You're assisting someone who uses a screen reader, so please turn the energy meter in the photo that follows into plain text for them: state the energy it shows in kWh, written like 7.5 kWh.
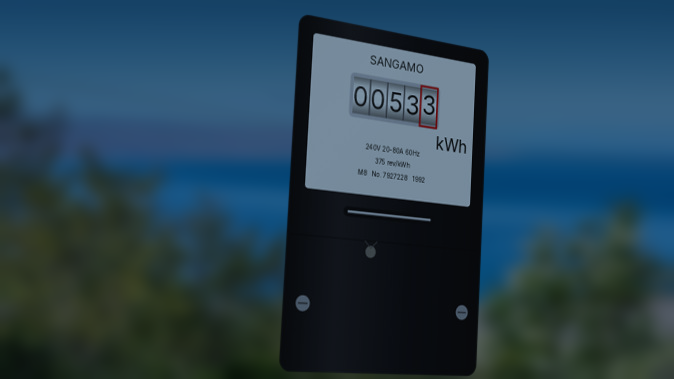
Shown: 53.3 kWh
